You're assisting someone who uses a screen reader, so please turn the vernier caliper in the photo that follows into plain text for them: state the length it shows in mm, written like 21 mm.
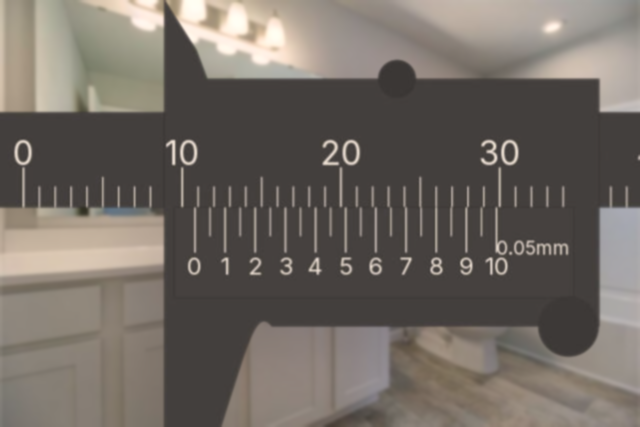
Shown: 10.8 mm
